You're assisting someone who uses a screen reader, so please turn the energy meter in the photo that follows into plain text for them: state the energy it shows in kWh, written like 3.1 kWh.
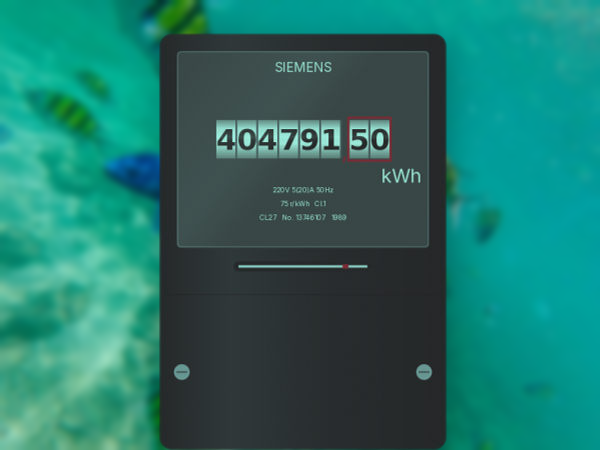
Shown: 404791.50 kWh
